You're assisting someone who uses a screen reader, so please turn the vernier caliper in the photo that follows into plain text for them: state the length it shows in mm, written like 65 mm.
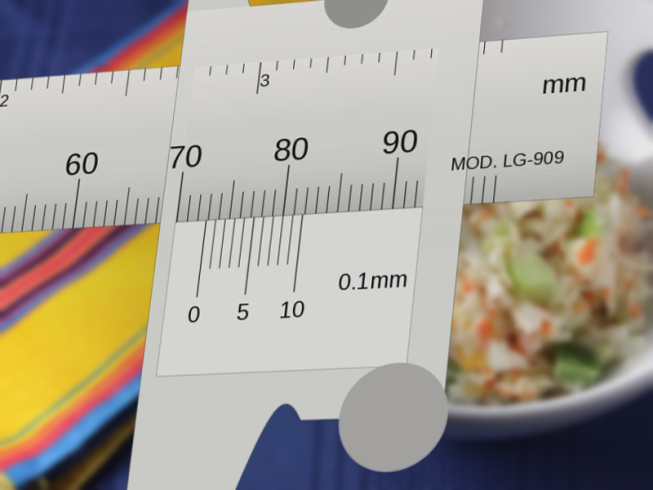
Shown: 72.8 mm
